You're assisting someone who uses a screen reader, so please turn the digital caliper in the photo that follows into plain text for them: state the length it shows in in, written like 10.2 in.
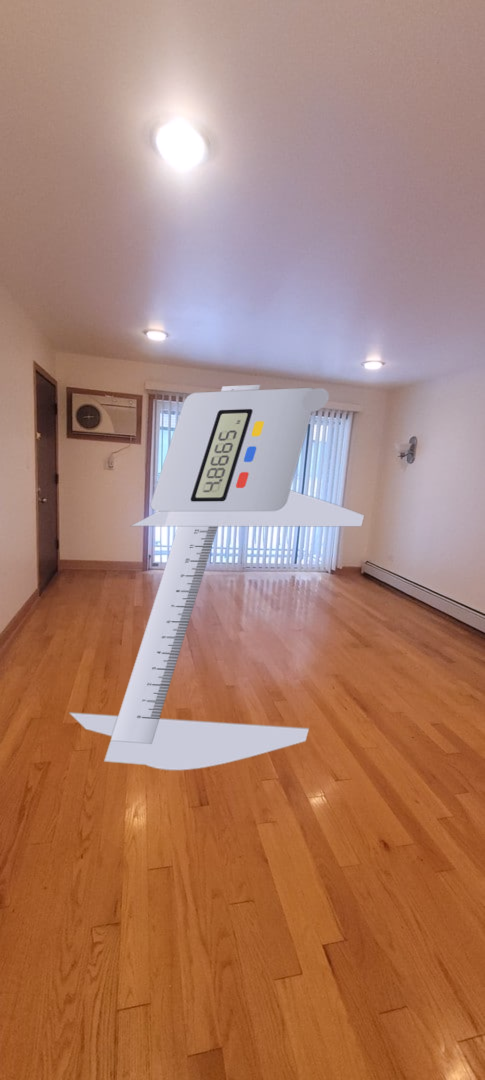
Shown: 4.8665 in
